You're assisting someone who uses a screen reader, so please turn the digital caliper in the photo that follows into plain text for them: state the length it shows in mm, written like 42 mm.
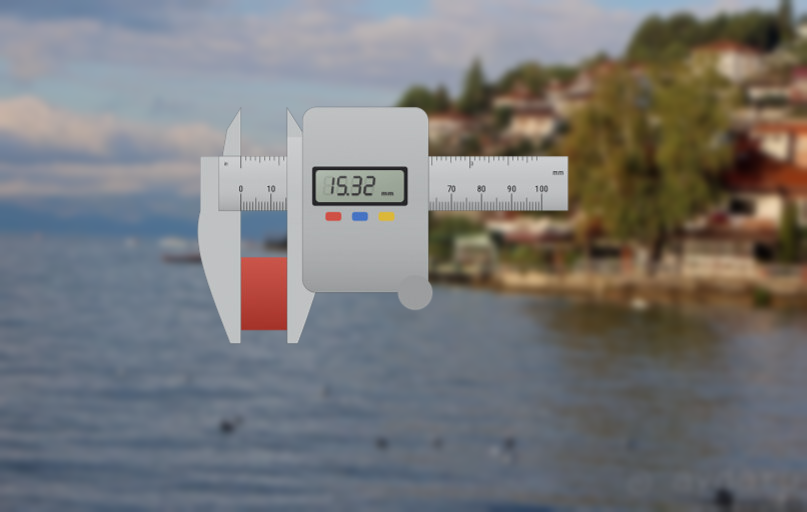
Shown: 15.32 mm
